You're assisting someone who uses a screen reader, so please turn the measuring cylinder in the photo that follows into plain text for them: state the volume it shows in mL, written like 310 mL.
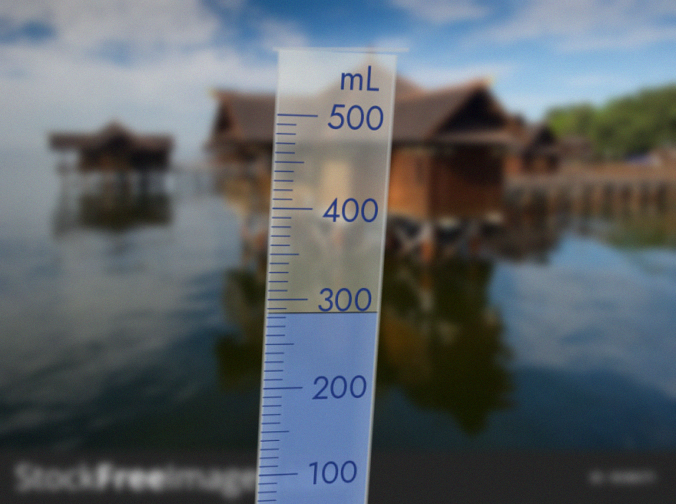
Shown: 285 mL
